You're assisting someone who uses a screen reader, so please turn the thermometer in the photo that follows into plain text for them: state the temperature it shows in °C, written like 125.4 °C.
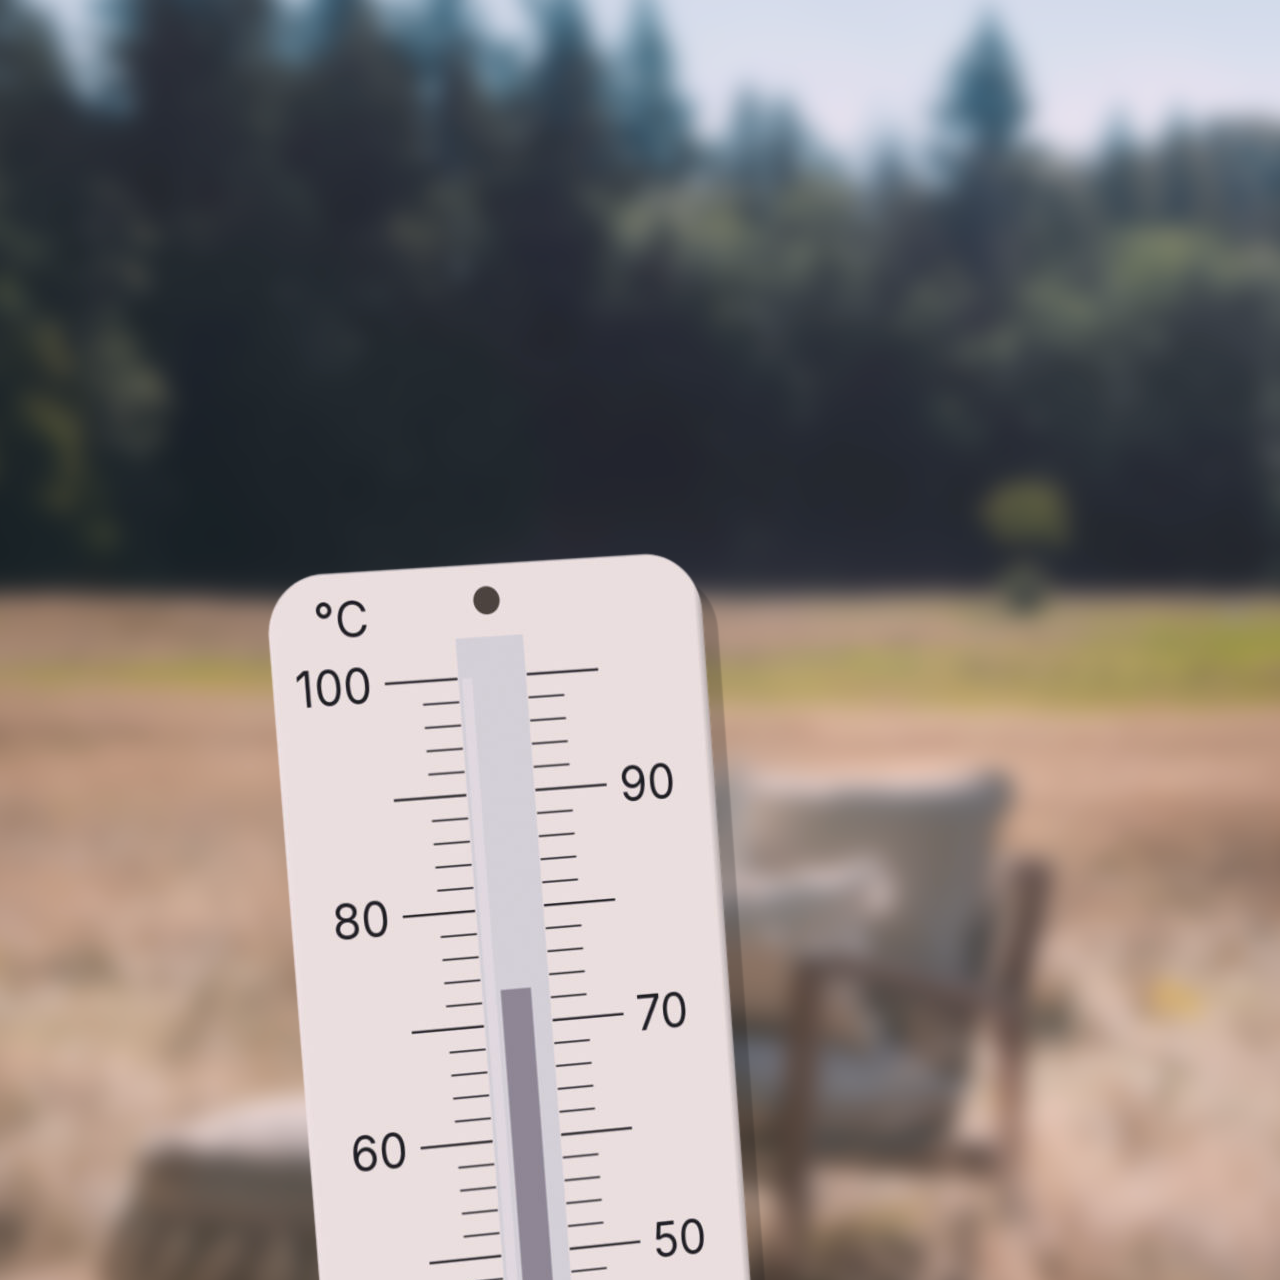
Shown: 73 °C
